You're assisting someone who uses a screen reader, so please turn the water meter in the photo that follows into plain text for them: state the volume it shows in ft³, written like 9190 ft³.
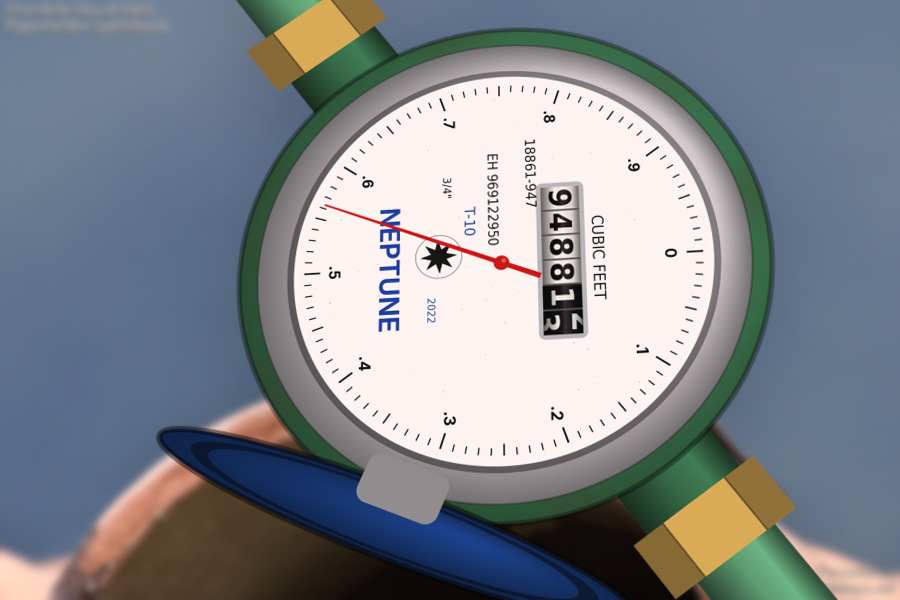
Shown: 948812.56 ft³
